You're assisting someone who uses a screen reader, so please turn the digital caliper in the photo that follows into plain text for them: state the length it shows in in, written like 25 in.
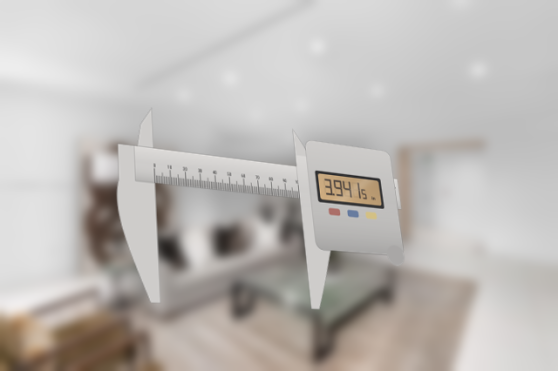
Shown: 3.9415 in
